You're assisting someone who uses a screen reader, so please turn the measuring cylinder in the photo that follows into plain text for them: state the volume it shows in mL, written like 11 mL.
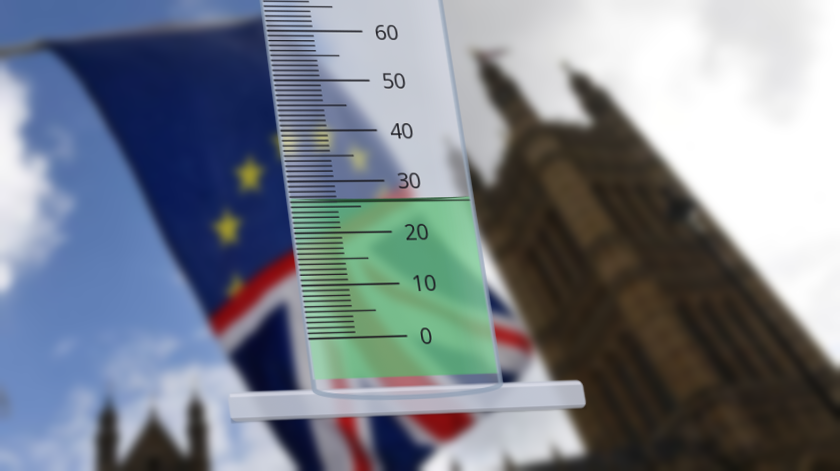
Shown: 26 mL
